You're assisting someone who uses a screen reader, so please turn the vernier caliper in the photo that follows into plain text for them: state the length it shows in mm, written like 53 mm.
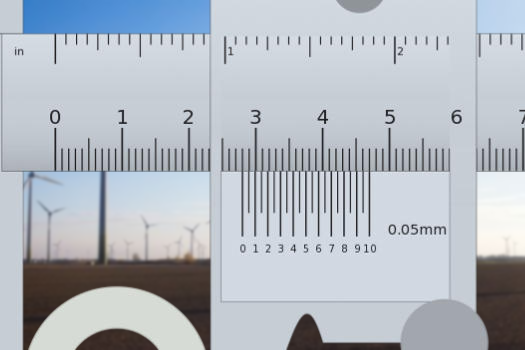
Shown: 28.0 mm
